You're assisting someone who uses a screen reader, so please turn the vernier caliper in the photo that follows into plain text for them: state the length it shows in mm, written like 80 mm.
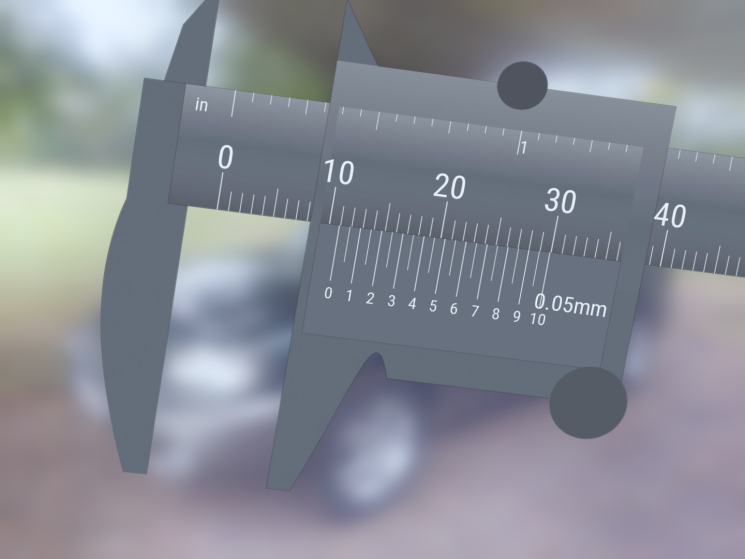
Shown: 10.9 mm
